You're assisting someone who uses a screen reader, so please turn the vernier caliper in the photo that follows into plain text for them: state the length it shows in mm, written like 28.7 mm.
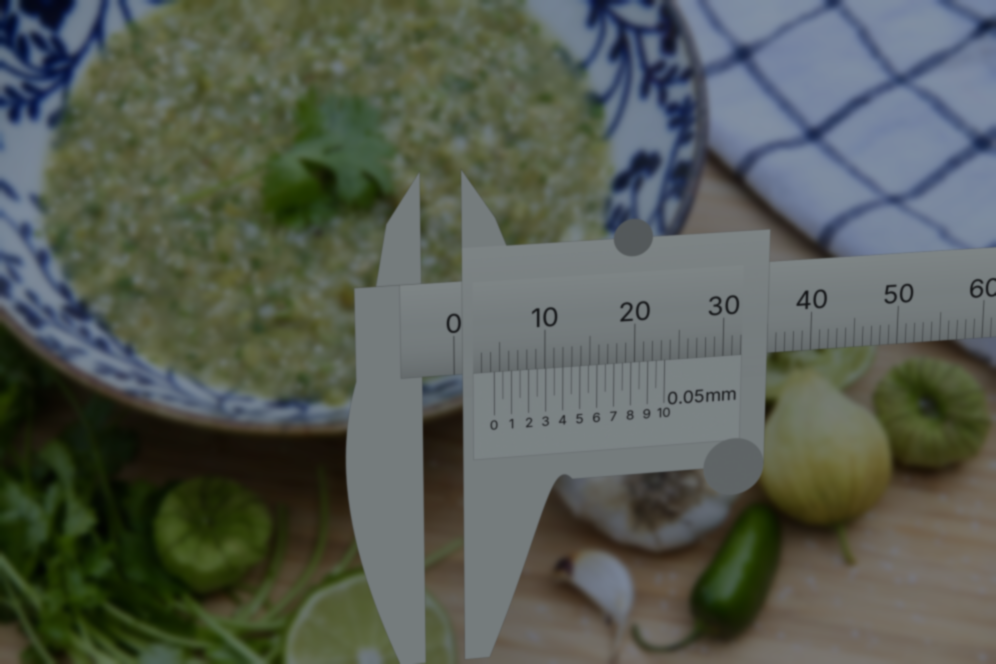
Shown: 4.4 mm
